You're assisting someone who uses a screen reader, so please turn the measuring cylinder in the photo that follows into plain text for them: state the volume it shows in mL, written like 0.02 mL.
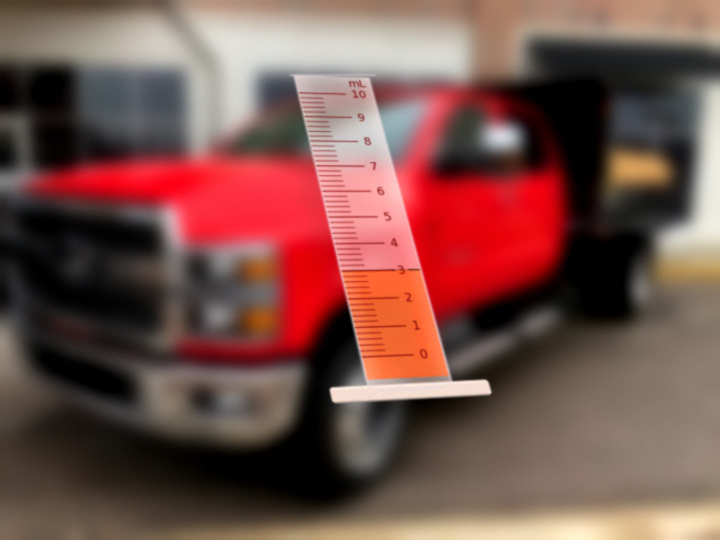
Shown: 3 mL
